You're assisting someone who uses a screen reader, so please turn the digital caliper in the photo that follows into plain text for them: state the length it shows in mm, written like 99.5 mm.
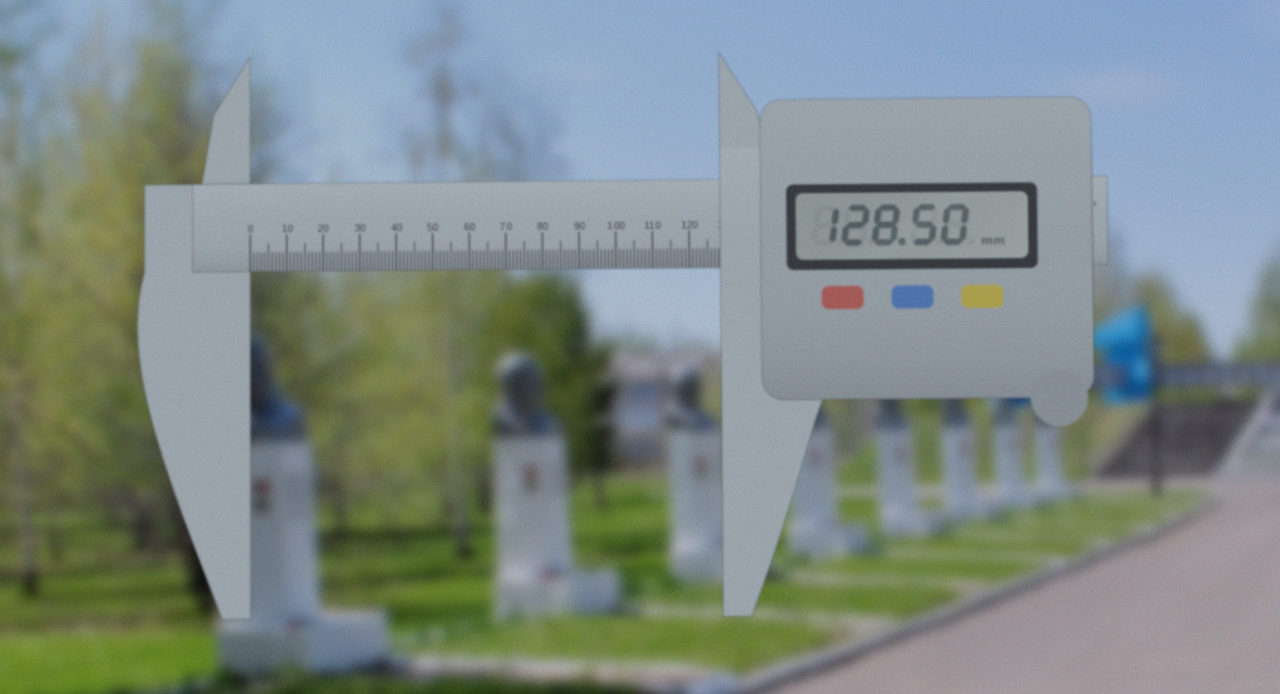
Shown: 128.50 mm
